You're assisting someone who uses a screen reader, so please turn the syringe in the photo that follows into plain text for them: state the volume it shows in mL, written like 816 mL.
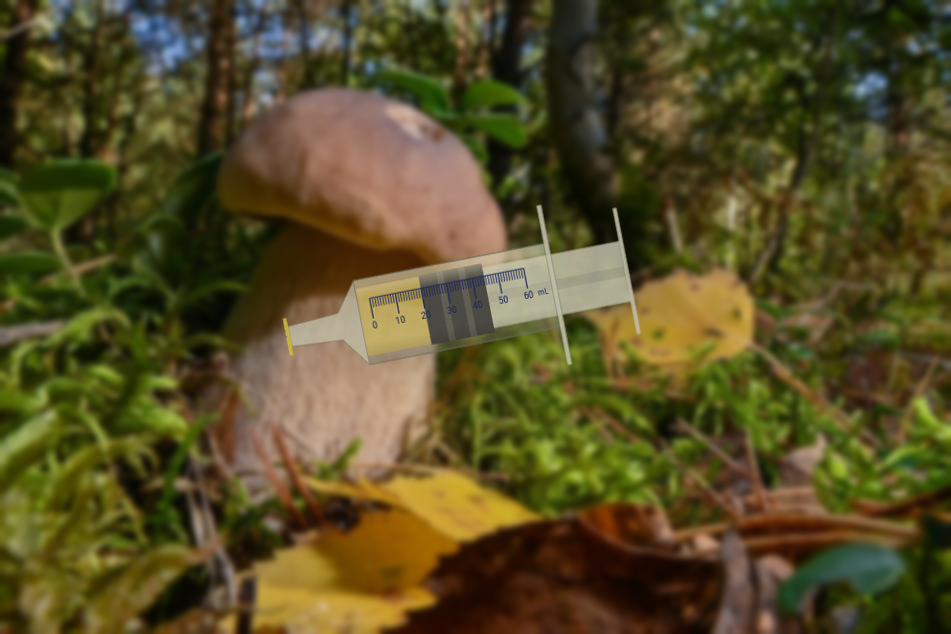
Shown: 20 mL
